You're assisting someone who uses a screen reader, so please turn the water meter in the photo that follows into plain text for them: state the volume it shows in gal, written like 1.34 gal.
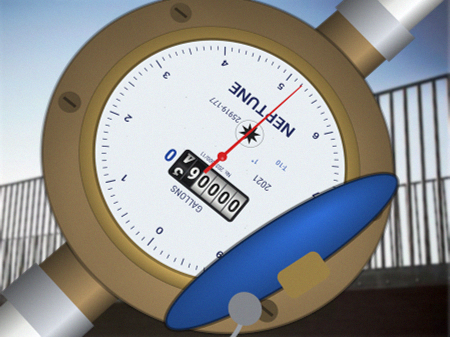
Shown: 635.2 gal
